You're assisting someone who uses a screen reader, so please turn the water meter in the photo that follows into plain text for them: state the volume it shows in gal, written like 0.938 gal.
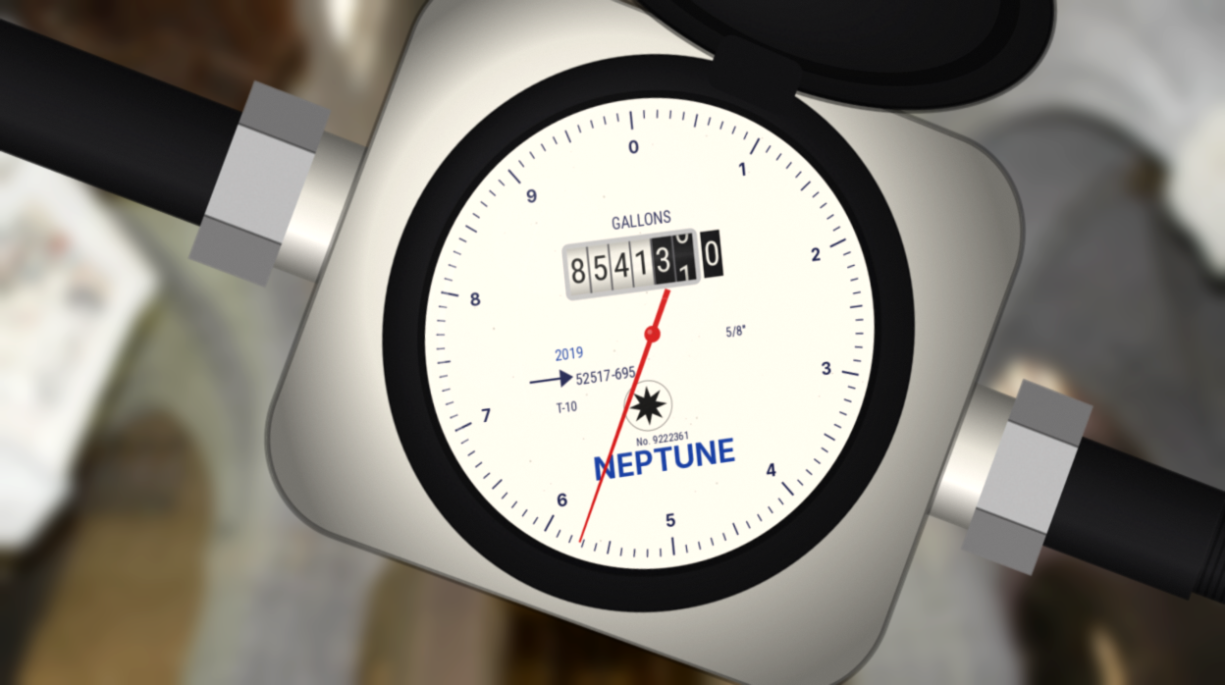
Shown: 8541305.7 gal
